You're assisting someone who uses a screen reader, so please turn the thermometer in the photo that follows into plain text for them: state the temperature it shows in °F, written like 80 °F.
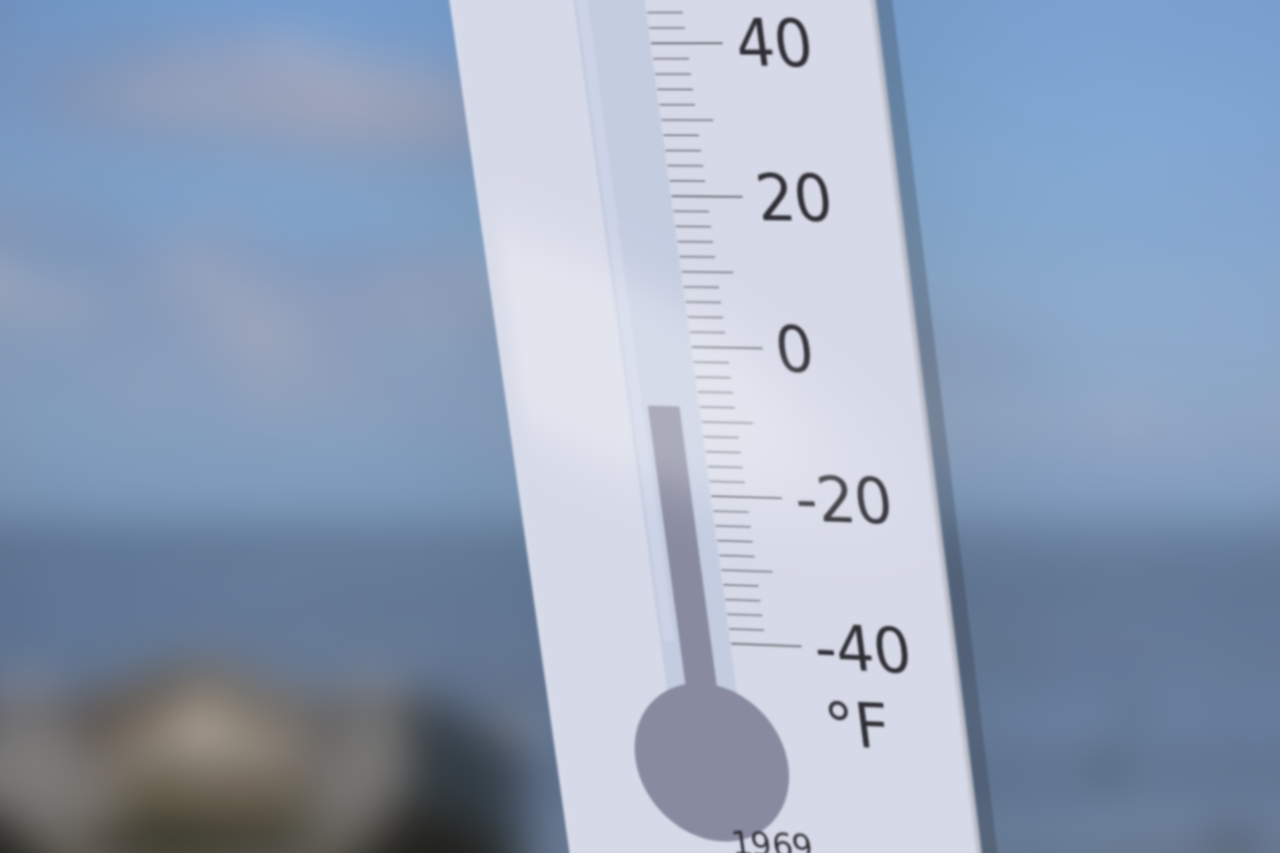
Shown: -8 °F
